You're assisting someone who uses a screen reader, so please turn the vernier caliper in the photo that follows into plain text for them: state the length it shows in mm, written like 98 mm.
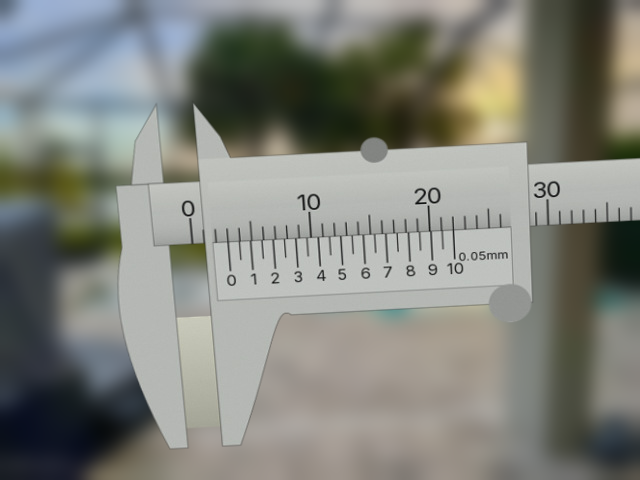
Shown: 3.0 mm
